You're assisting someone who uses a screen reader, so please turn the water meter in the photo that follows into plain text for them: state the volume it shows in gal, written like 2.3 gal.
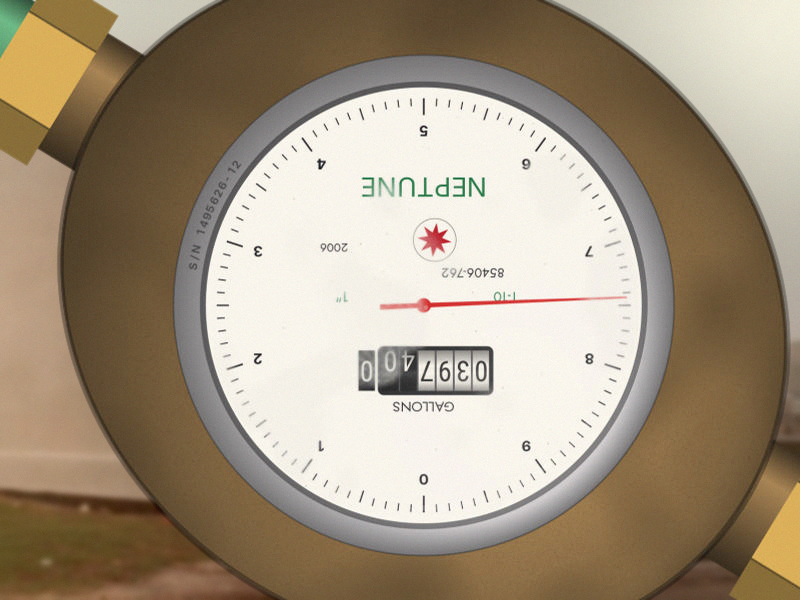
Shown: 397397.4 gal
